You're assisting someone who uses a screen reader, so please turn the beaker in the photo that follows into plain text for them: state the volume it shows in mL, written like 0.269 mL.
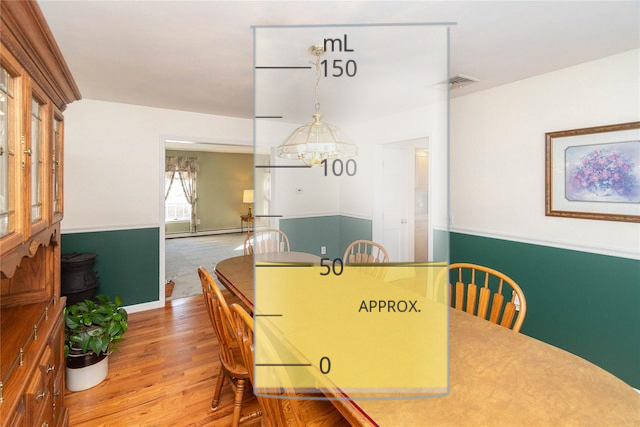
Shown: 50 mL
